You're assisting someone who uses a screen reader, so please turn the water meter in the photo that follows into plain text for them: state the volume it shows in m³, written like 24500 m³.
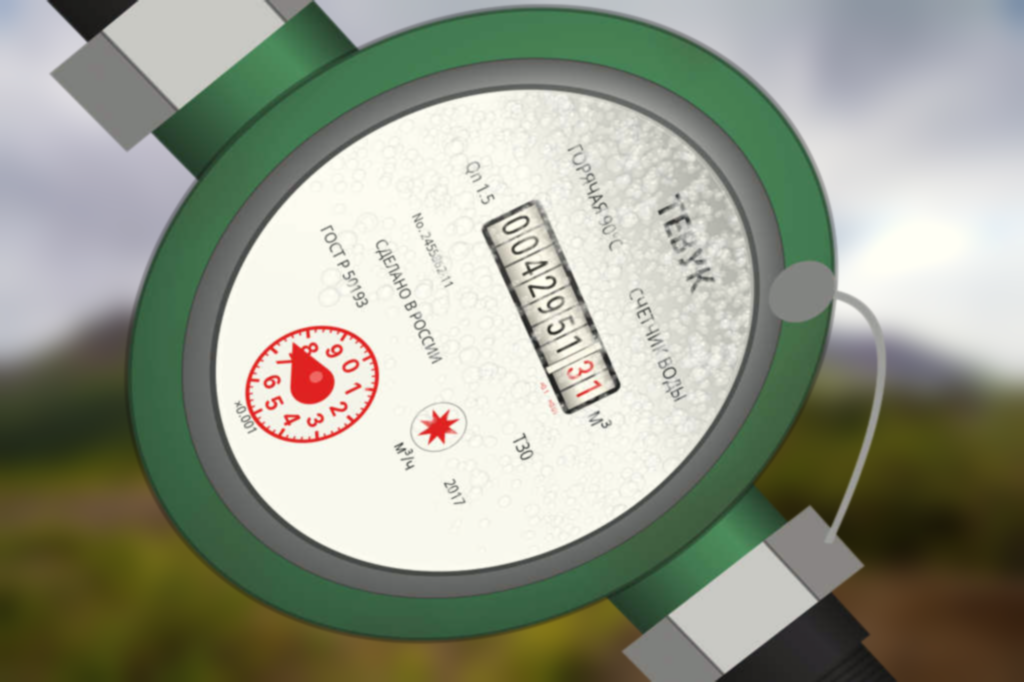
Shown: 42951.317 m³
